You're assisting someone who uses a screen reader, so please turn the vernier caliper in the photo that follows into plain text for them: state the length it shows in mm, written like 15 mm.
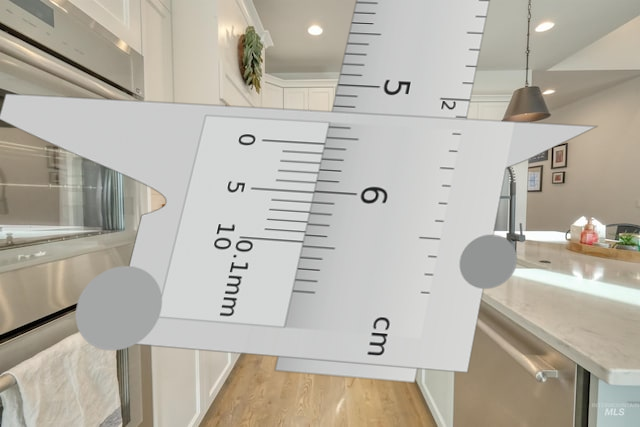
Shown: 55.6 mm
